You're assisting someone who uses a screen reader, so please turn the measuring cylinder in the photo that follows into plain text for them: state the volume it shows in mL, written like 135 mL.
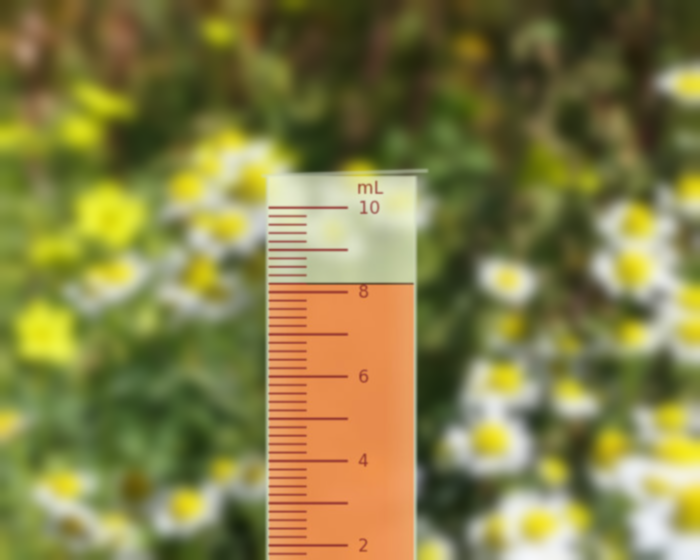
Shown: 8.2 mL
